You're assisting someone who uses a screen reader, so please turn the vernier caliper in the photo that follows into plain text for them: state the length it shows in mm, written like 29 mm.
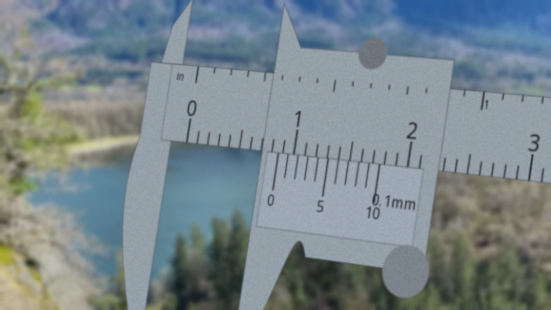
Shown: 8.6 mm
